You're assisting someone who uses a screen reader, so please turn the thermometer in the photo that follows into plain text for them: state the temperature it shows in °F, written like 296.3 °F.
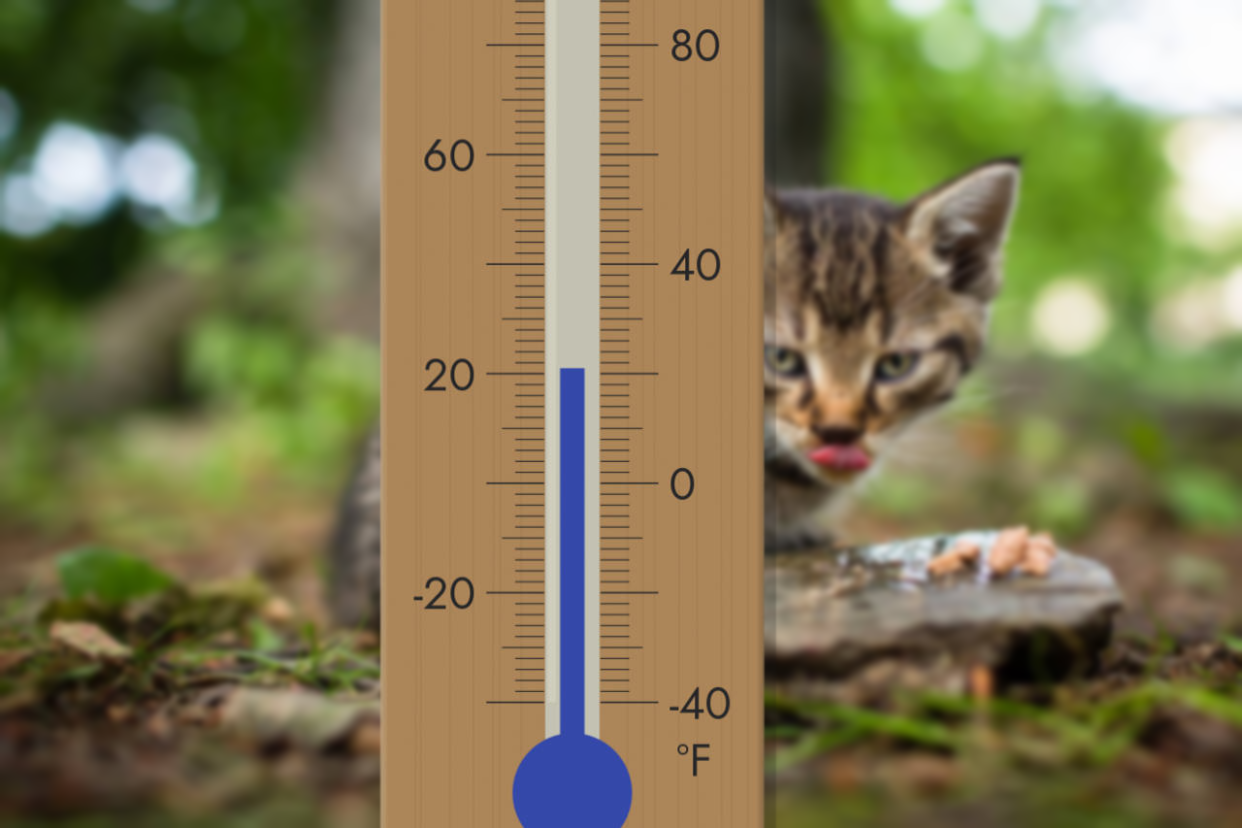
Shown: 21 °F
